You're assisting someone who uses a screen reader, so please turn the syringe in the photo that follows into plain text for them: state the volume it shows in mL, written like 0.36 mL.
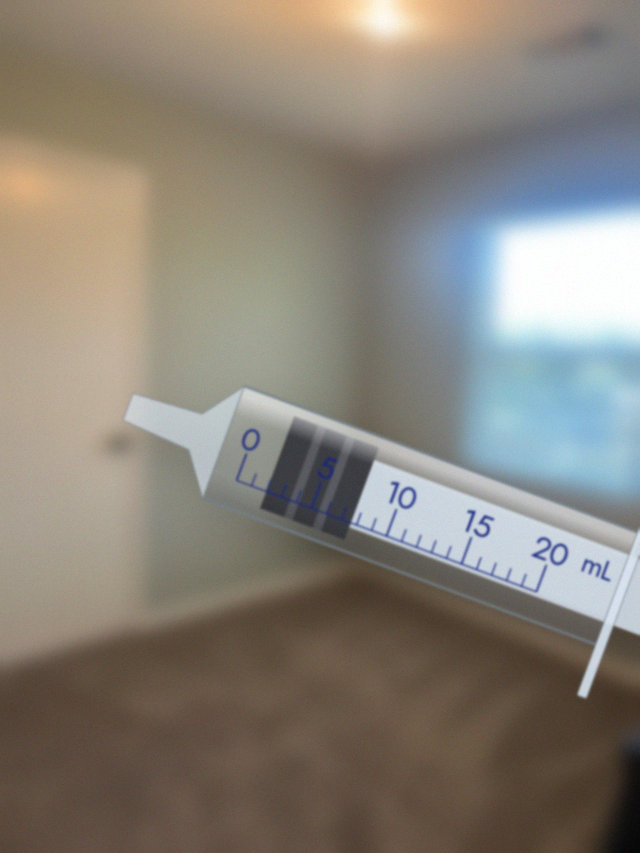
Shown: 2 mL
